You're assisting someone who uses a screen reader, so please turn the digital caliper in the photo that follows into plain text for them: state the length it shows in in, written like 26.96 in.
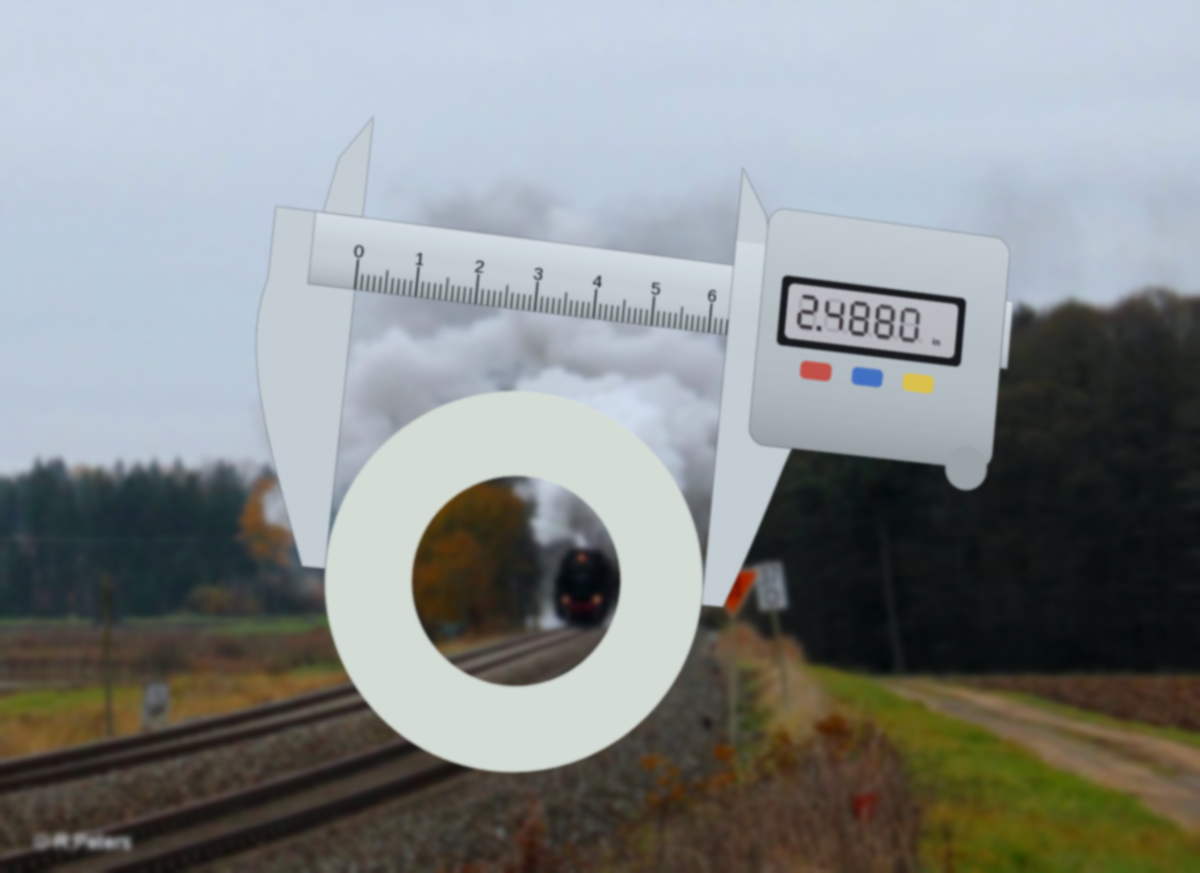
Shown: 2.4880 in
